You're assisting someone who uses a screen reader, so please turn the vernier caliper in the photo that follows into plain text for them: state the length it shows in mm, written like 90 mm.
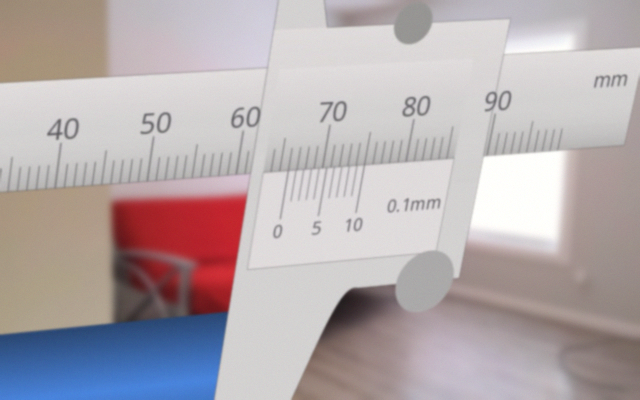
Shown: 66.0 mm
